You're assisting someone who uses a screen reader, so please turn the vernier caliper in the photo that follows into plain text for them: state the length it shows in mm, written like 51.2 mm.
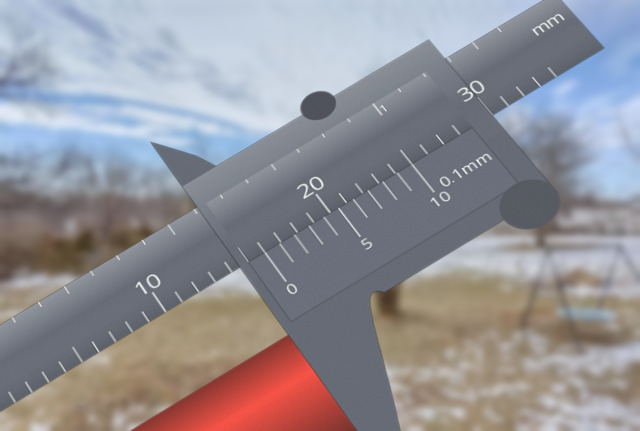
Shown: 16.0 mm
